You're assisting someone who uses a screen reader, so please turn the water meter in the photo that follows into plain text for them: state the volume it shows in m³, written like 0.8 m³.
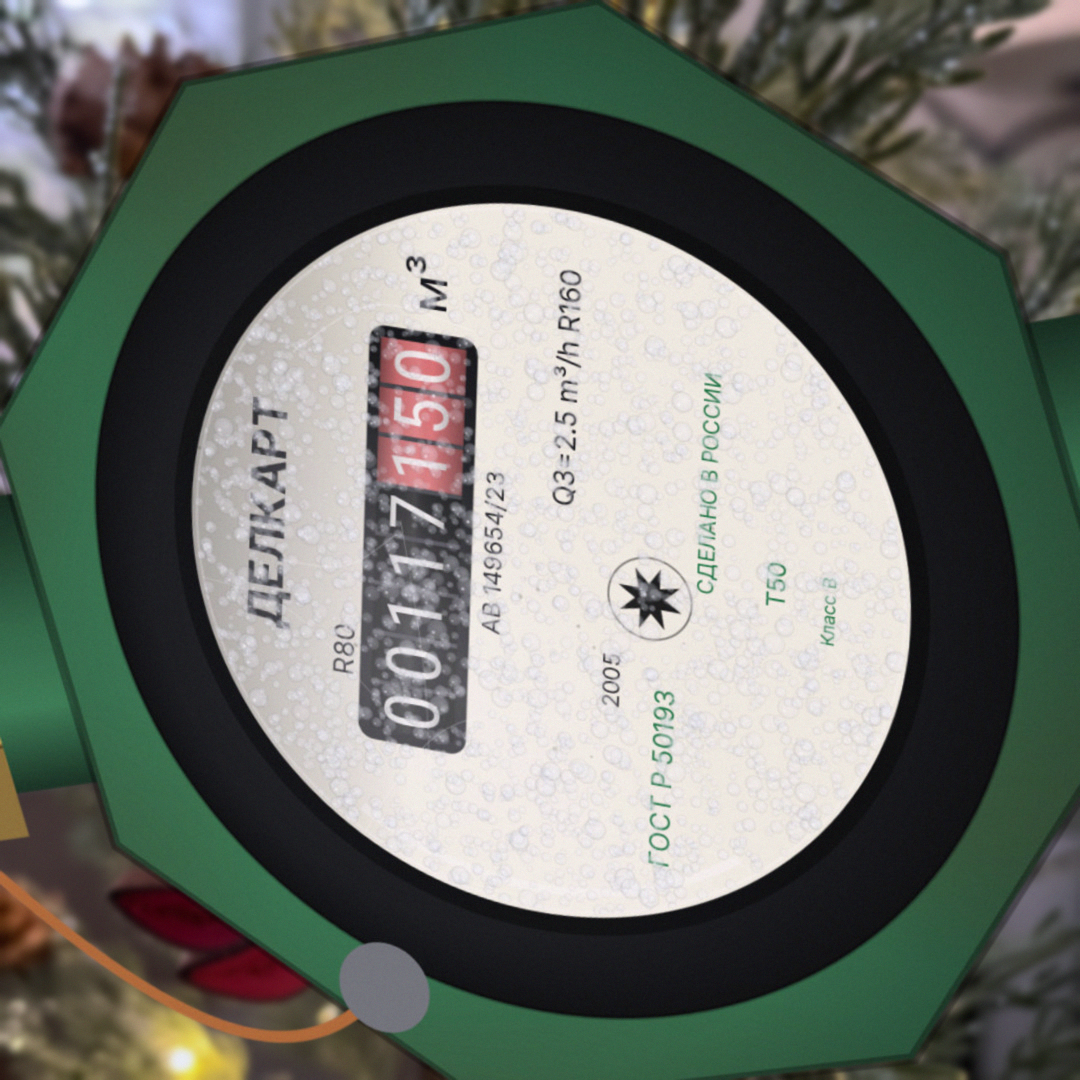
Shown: 117.150 m³
